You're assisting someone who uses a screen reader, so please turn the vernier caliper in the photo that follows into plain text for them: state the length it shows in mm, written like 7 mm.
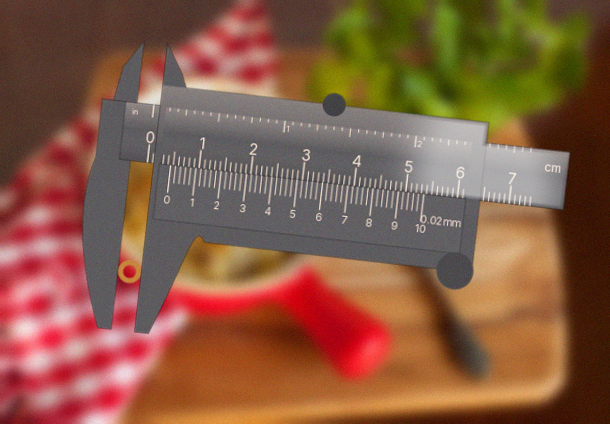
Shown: 4.5 mm
